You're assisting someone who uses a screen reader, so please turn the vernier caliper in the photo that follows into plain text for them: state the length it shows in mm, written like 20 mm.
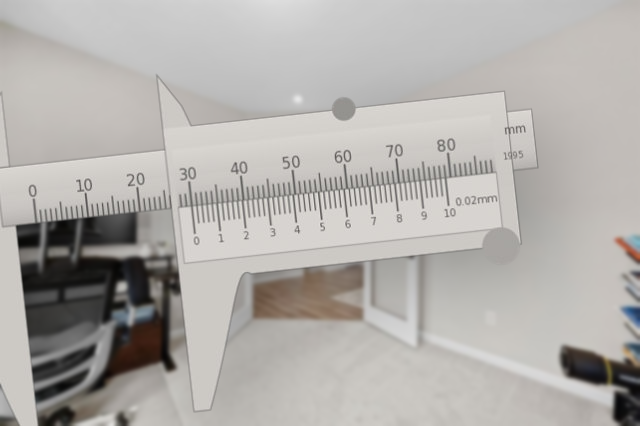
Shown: 30.0 mm
